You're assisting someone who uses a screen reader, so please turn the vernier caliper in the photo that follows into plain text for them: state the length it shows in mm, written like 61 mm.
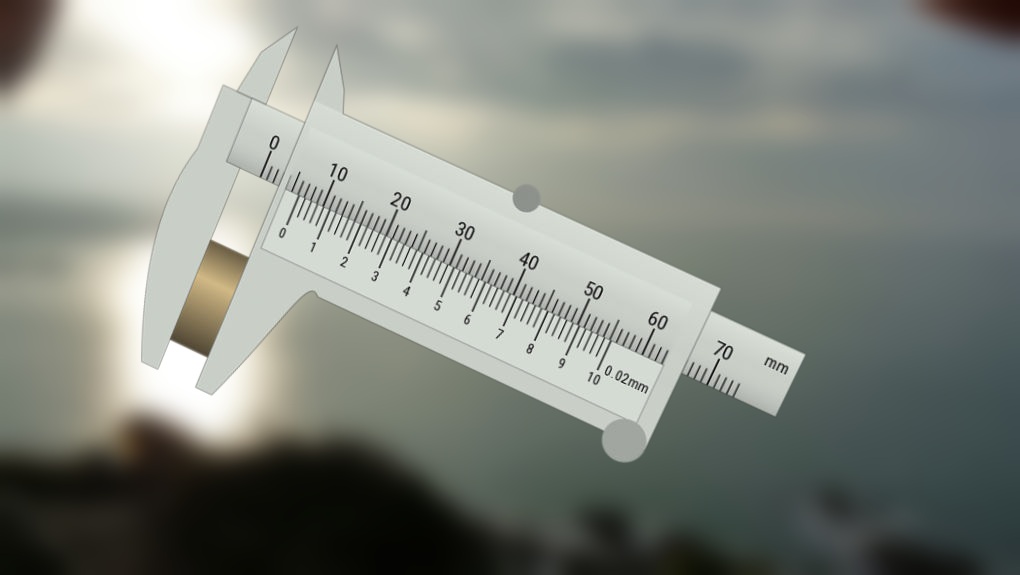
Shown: 6.2 mm
